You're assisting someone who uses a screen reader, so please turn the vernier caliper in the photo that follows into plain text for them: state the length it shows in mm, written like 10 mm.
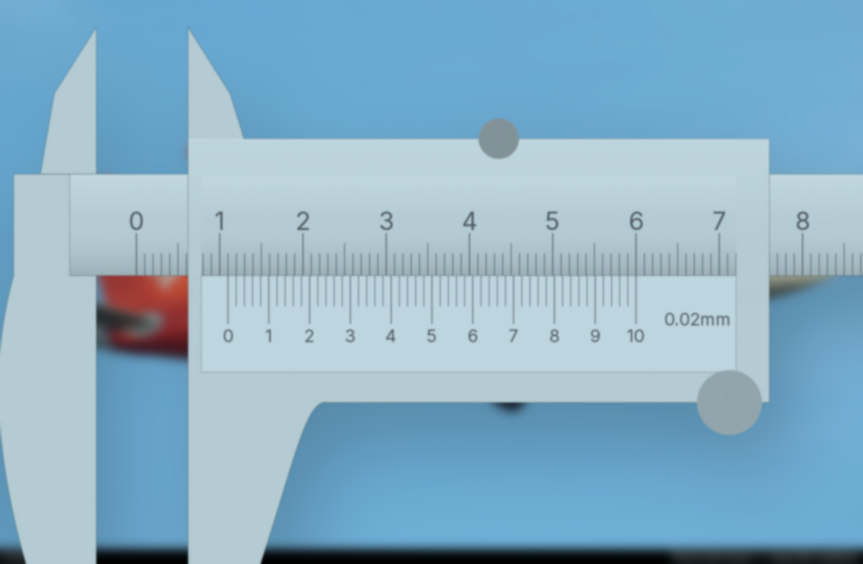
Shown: 11.0 mm
